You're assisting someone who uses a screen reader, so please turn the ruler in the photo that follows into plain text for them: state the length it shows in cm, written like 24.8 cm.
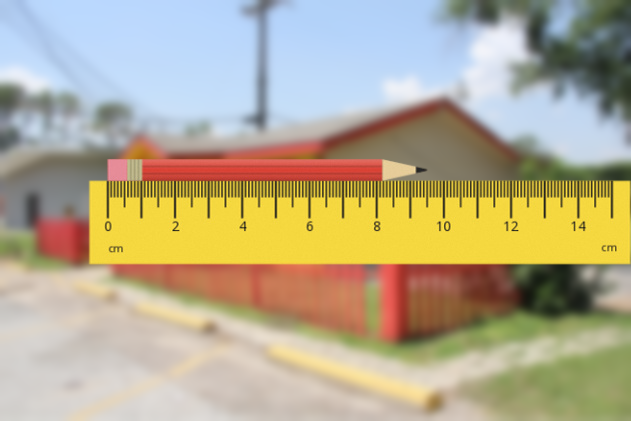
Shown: 9.5 cm
